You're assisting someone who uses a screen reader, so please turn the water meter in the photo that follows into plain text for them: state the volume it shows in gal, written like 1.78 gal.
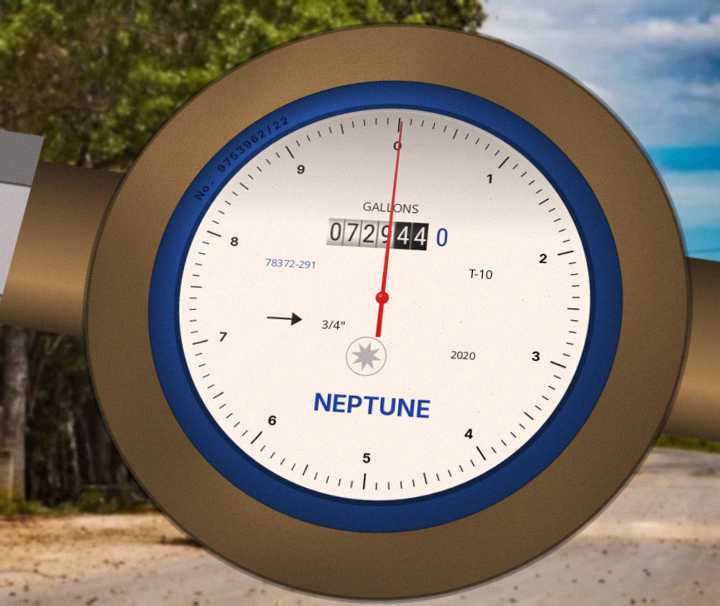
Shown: 729440.0 gal
